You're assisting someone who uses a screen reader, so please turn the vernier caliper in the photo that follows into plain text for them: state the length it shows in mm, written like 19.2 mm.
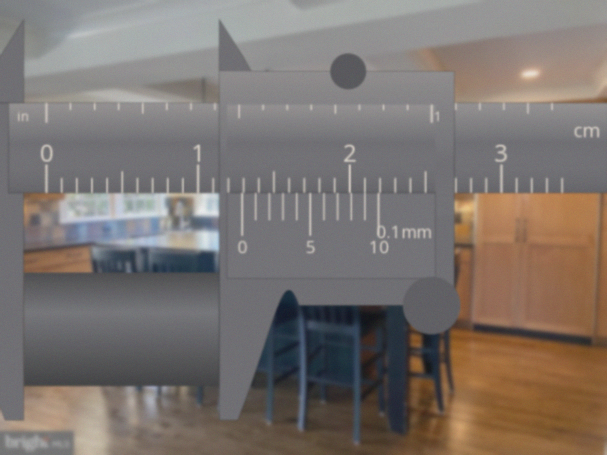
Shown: 12.9 mm
